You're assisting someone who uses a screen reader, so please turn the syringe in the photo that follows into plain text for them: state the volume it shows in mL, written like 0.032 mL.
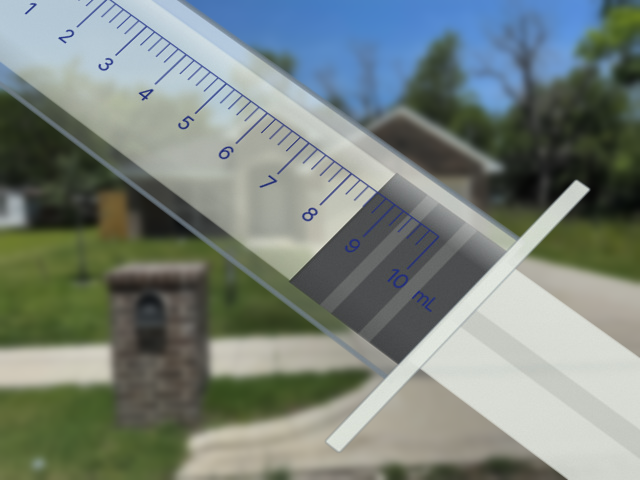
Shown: 8.6 mL
